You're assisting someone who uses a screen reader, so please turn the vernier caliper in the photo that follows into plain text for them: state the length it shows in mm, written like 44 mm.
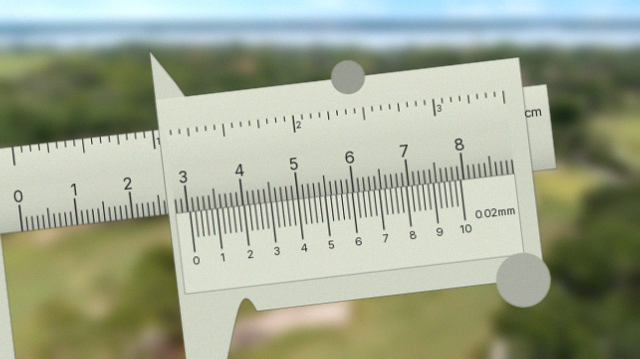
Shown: 30.4 mm
